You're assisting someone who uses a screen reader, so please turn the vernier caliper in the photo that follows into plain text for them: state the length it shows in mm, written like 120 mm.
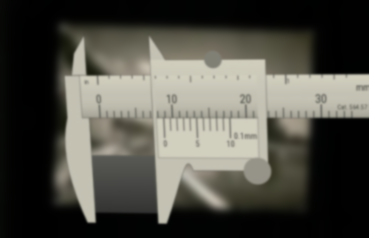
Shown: 8.8 mm
